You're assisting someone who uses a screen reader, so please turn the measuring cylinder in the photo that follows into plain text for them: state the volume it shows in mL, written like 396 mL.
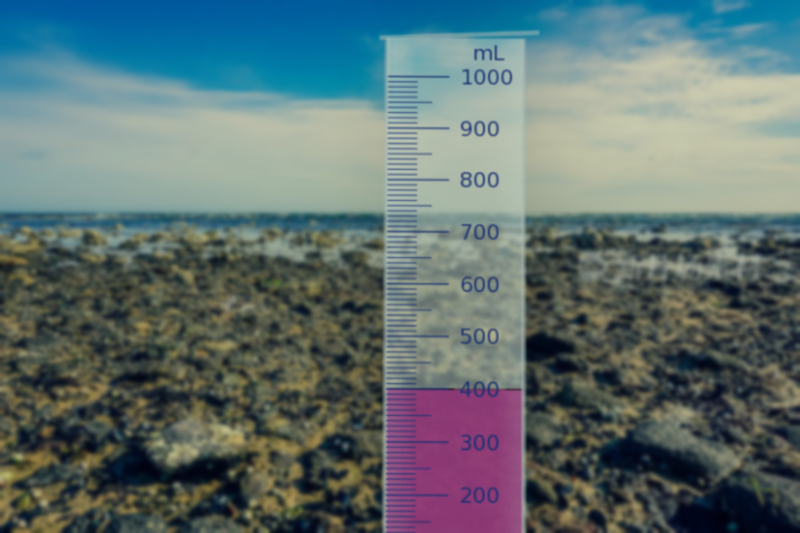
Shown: 400 mL
